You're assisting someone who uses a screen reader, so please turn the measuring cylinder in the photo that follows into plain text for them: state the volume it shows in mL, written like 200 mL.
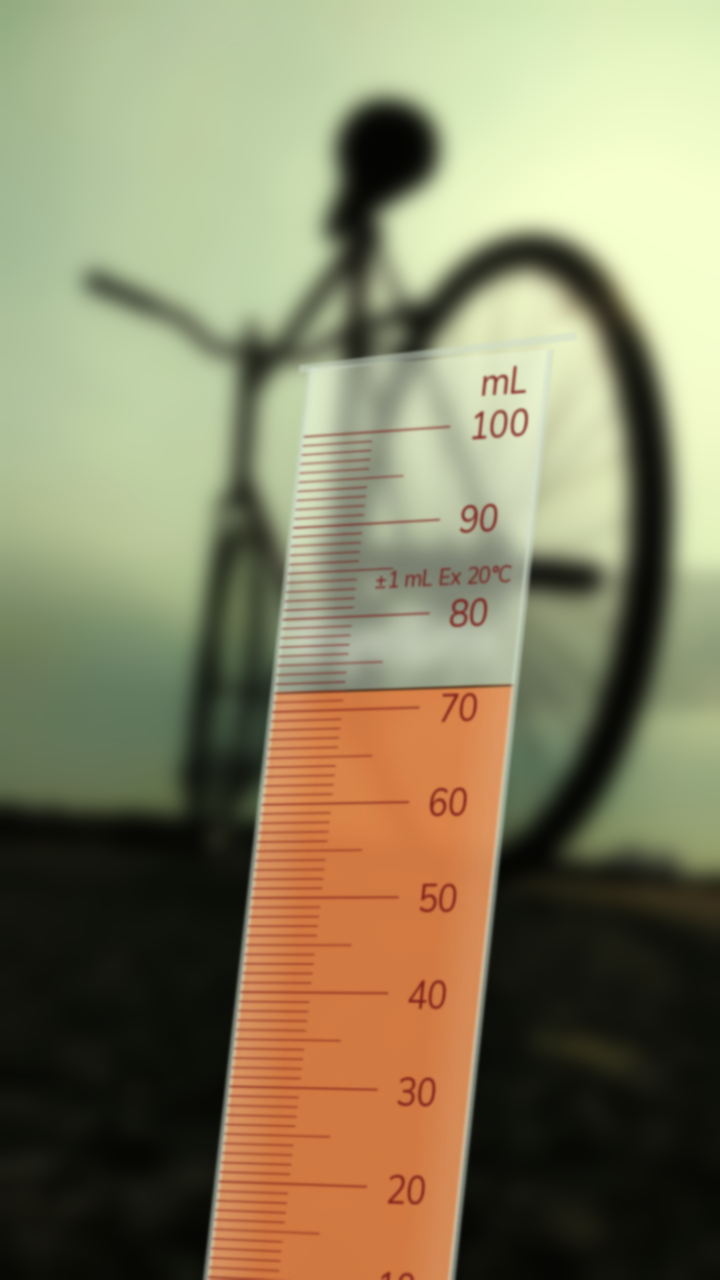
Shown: 72 mL
